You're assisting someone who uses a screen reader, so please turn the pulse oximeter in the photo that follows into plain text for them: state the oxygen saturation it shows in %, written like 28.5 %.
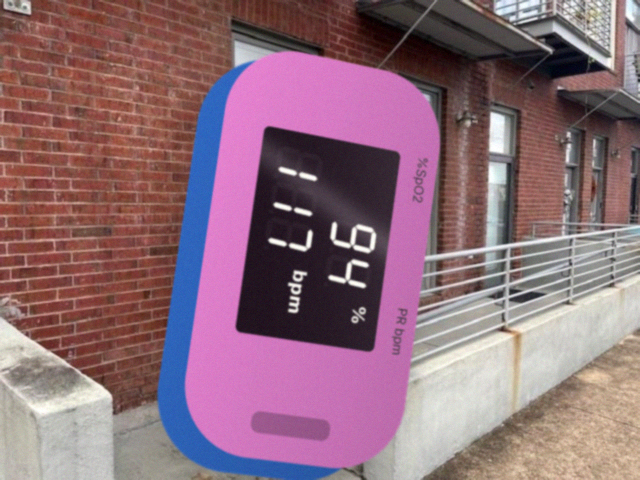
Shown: 94 %
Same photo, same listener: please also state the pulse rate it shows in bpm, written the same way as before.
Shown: 117 bpm
